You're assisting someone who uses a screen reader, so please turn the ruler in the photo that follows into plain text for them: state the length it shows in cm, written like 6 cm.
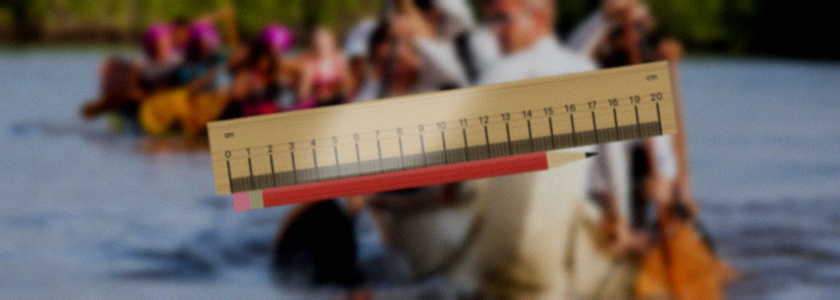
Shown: 17 cm
